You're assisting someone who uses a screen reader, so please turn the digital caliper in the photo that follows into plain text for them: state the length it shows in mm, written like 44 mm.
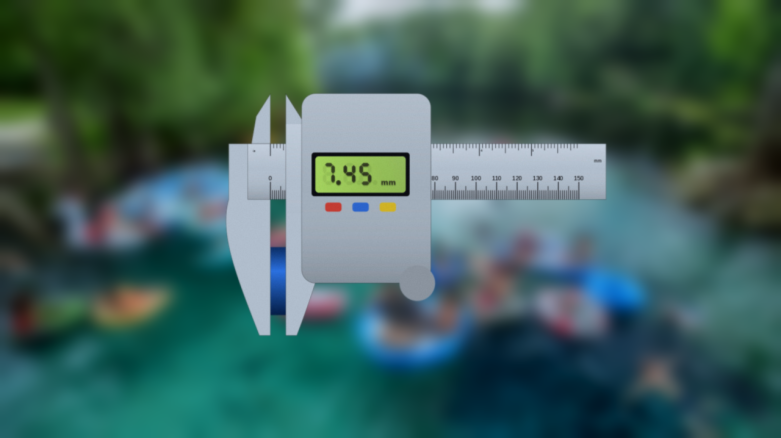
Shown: 7.45 mm
